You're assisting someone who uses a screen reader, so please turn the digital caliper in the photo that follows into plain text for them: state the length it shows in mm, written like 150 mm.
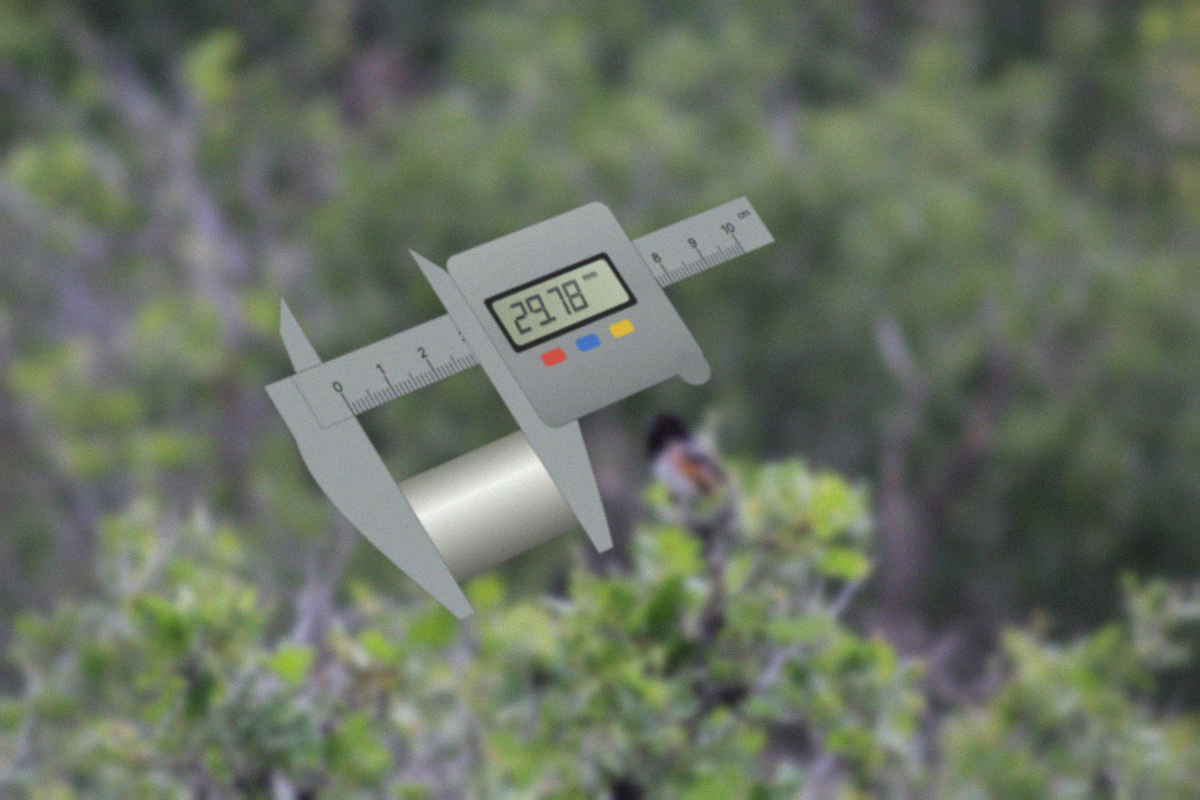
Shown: 29.78 mm
